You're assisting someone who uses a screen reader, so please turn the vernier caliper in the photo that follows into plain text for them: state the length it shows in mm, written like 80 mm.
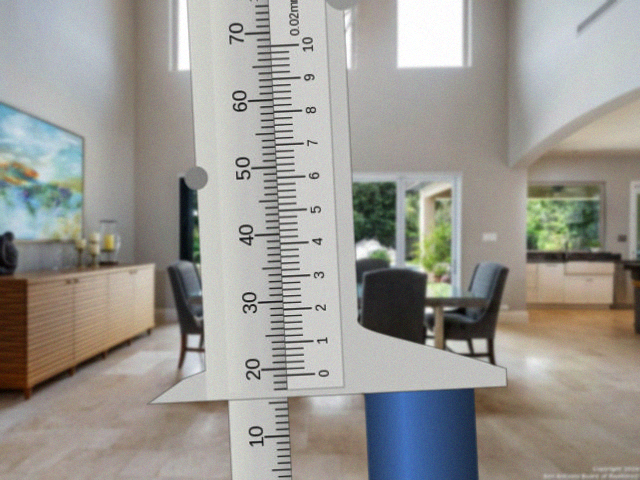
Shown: 19.0 mm
